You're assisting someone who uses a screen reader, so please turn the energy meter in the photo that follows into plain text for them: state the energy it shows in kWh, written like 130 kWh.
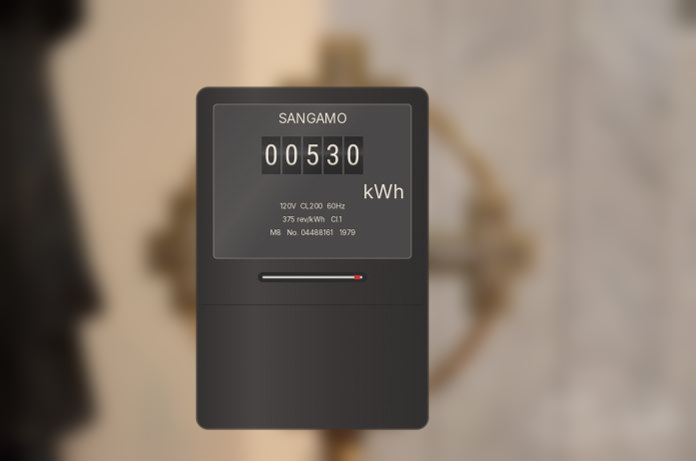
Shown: 530 kWh
